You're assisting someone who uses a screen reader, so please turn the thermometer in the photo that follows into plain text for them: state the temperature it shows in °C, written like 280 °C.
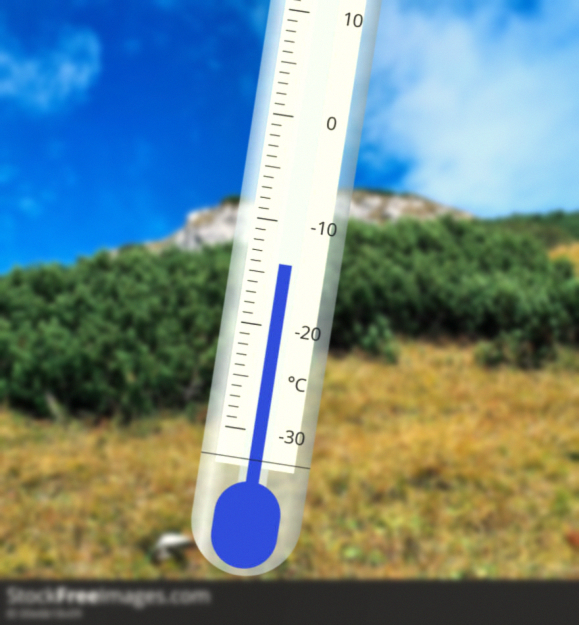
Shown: -14 °C
